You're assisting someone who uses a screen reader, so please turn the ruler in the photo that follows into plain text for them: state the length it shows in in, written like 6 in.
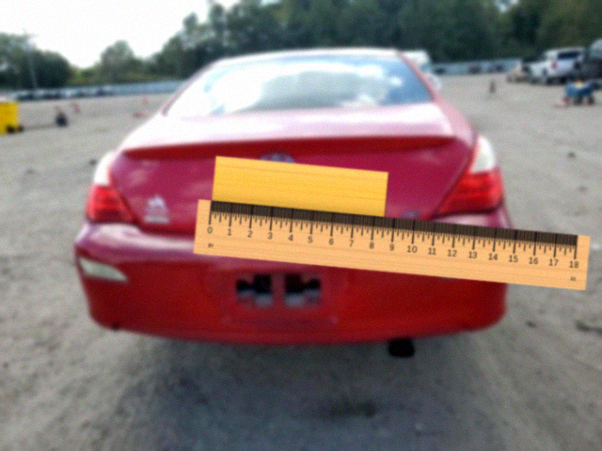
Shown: 8.5 in
